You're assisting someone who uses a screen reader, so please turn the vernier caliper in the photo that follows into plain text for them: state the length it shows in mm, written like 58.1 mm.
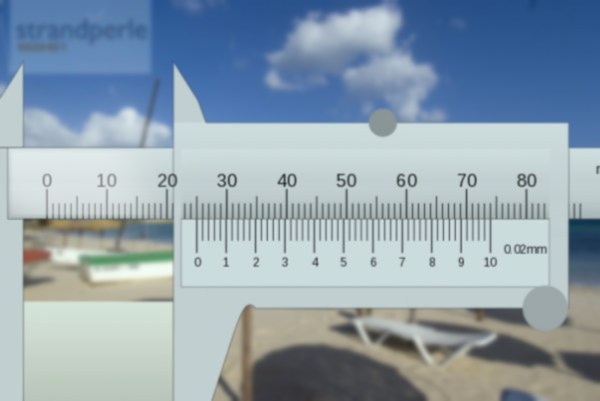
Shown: 25.0 mm
